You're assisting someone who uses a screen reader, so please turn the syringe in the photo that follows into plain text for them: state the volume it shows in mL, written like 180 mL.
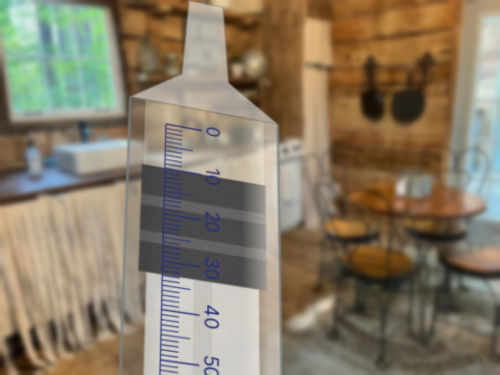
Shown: 10 mL
